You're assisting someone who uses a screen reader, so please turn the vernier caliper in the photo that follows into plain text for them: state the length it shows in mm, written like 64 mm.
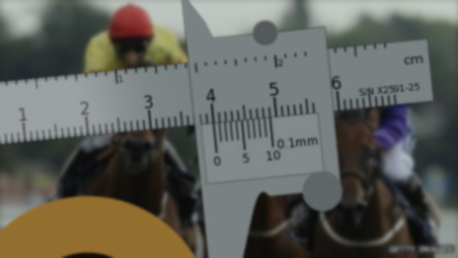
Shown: 40.0 mm
